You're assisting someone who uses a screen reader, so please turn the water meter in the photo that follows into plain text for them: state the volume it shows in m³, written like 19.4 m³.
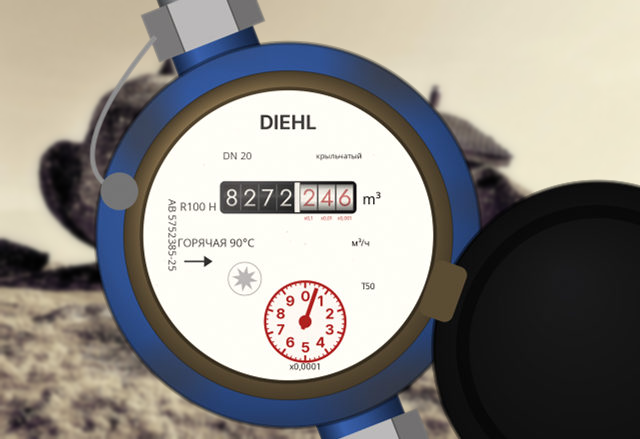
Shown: 8272.2460 m³
